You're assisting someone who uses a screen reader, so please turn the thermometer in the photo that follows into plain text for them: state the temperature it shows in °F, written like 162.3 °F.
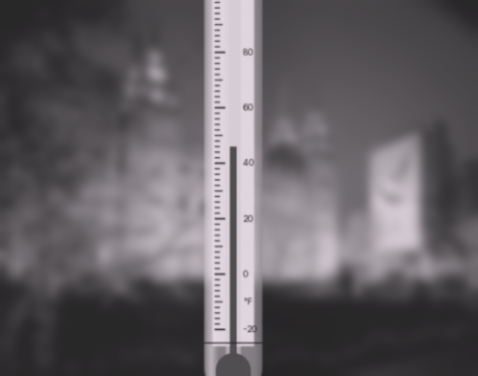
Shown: 46 °F
